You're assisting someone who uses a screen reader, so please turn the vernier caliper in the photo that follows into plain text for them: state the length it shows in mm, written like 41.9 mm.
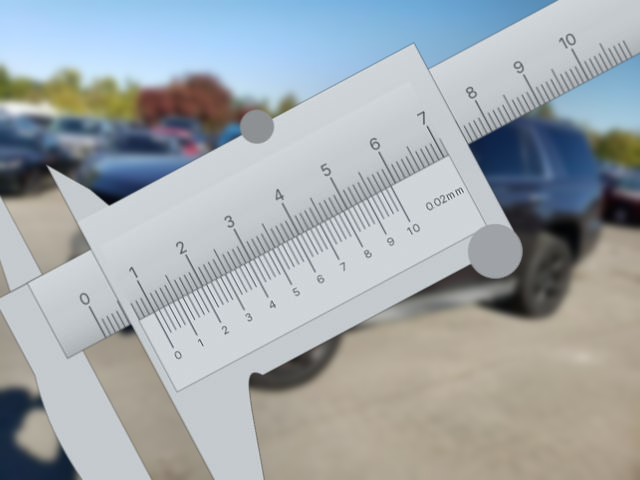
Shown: 10.0 mm
